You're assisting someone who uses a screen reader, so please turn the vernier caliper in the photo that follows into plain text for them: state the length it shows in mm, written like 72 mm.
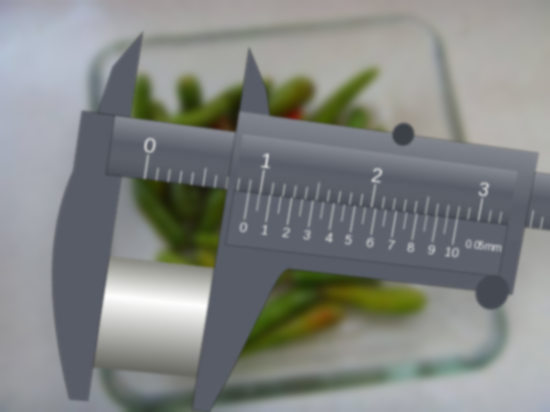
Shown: 9.0 mm
